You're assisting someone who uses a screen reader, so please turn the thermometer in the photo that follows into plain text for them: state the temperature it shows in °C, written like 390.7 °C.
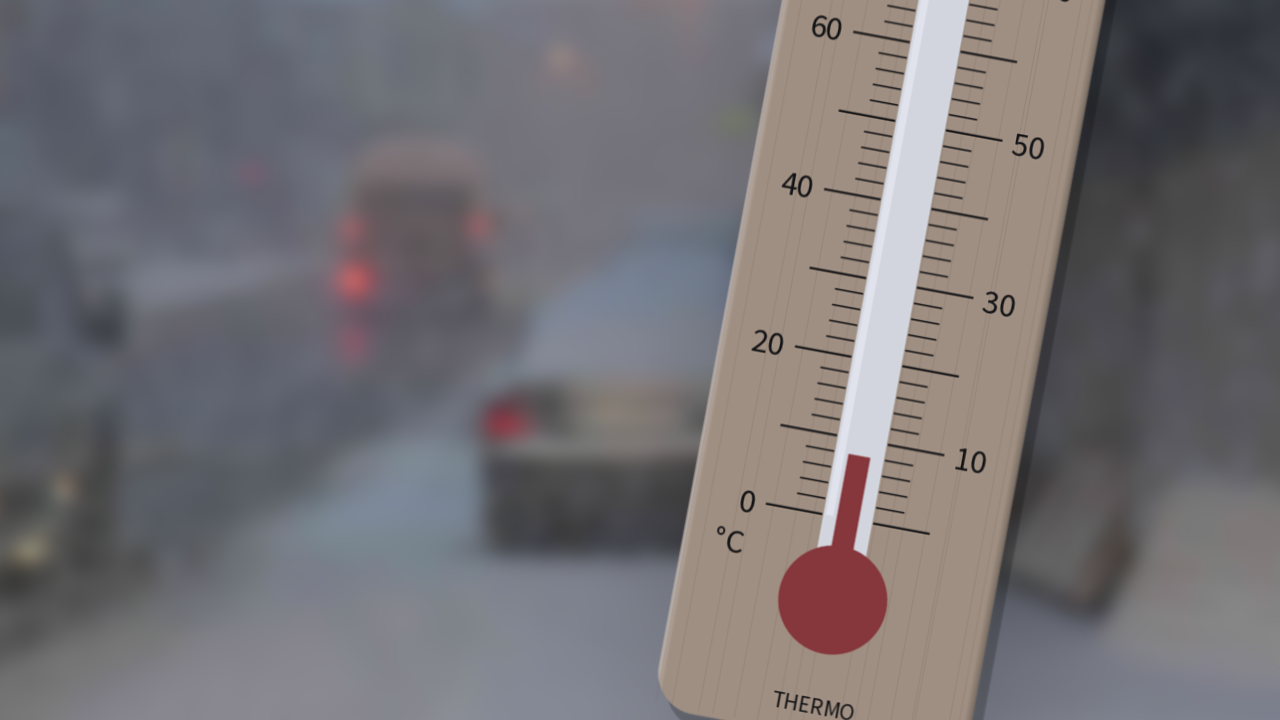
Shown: 8 °C
